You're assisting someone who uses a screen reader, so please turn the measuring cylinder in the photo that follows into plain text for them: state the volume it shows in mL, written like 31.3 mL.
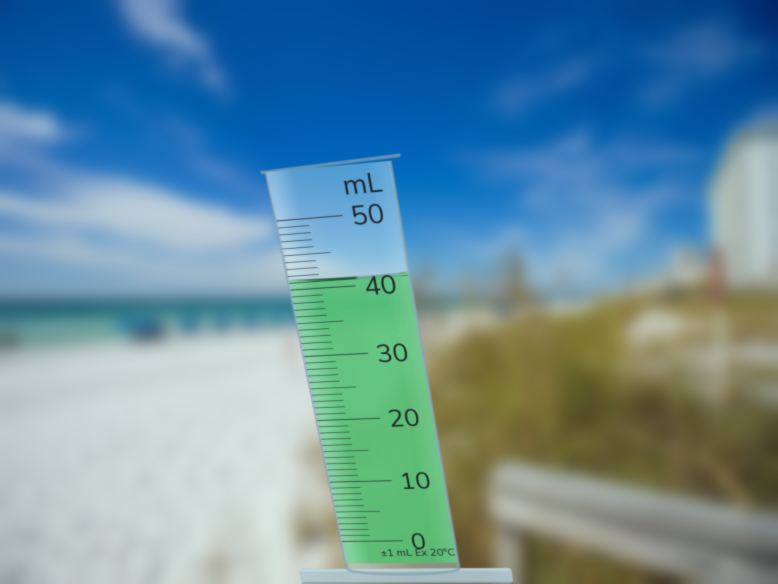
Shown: 41 mL
